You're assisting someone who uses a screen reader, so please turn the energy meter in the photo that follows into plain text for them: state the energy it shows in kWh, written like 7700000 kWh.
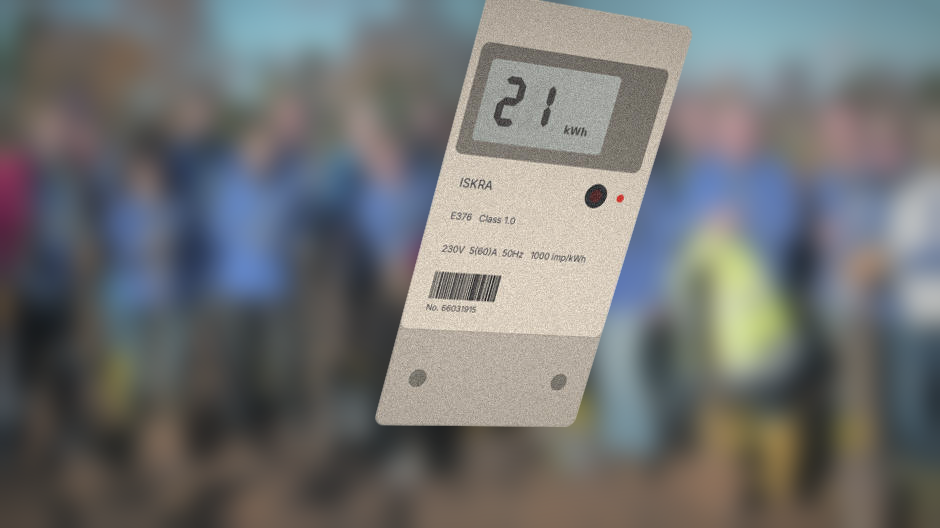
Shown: 21 kWh
